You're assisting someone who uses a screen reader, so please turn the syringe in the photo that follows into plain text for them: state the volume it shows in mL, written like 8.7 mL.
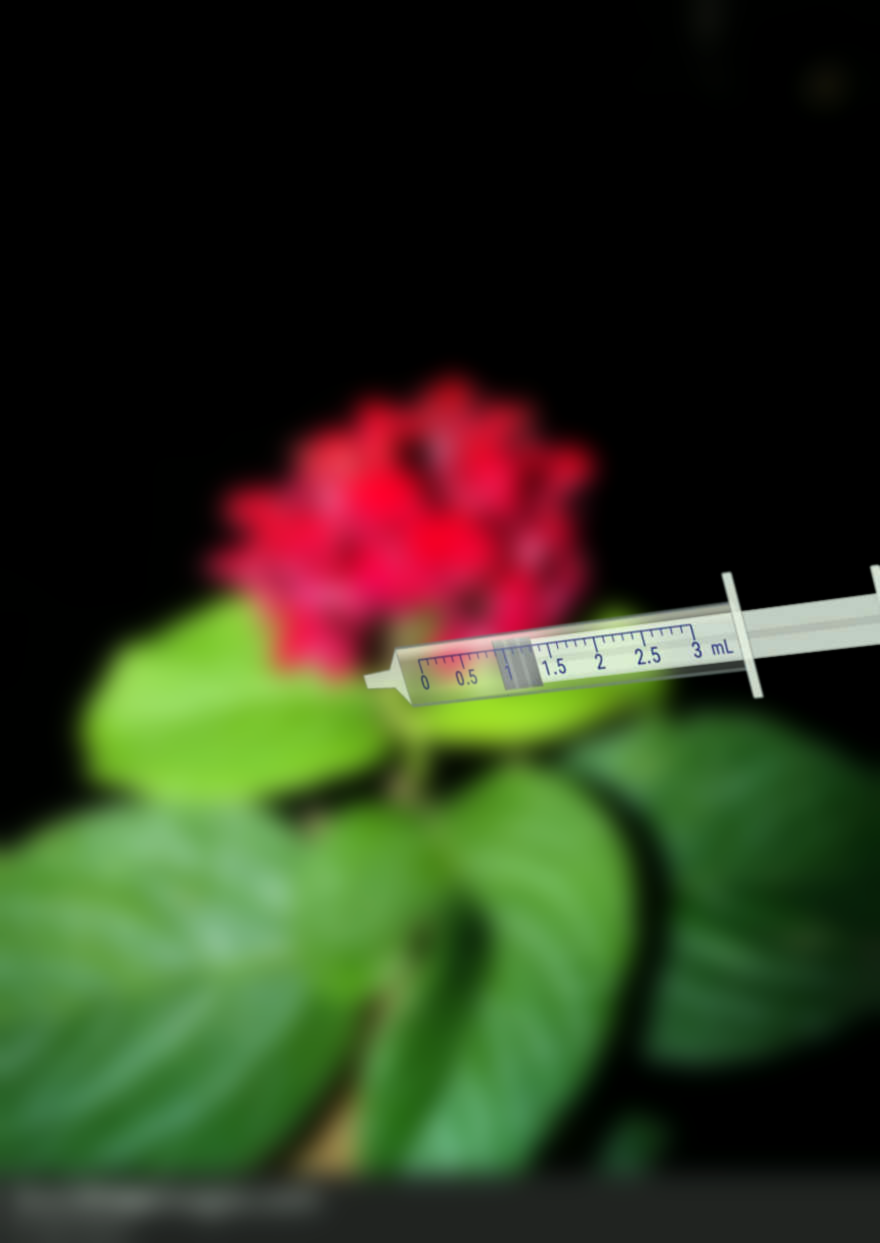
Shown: 0.9 mL
